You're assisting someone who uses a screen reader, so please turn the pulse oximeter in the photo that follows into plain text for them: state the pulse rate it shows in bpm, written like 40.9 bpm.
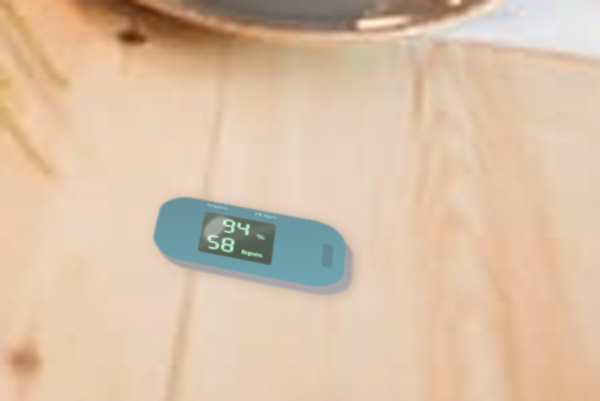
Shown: 58 bpm
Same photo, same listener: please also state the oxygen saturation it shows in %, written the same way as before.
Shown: 94 %
